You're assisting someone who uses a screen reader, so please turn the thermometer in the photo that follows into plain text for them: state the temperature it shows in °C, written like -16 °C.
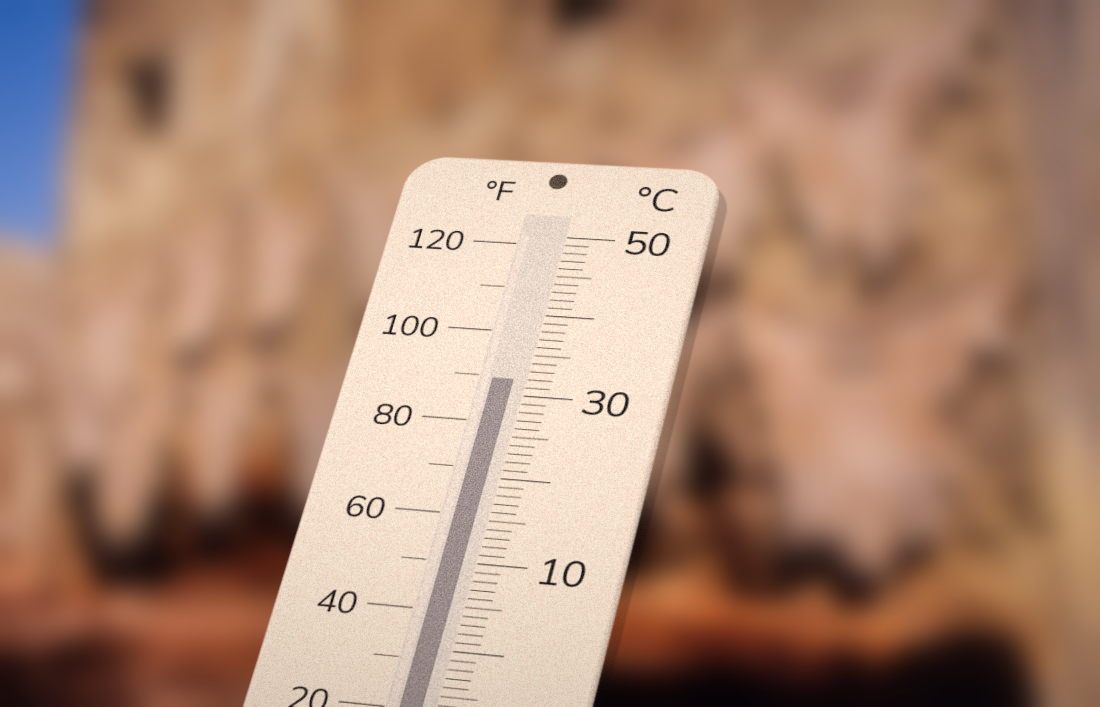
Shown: 32 °C
